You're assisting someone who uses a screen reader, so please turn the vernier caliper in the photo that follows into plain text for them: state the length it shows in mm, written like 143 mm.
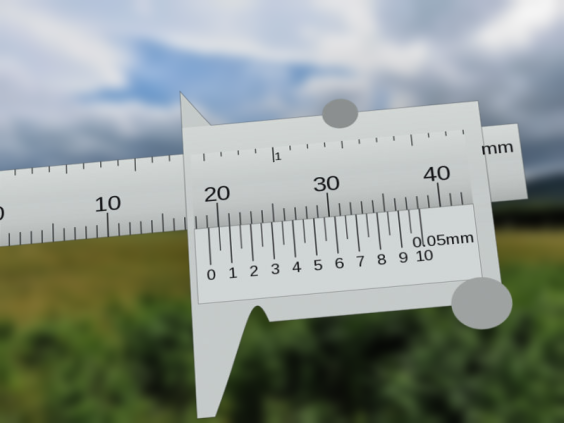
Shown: 19.1 mm
